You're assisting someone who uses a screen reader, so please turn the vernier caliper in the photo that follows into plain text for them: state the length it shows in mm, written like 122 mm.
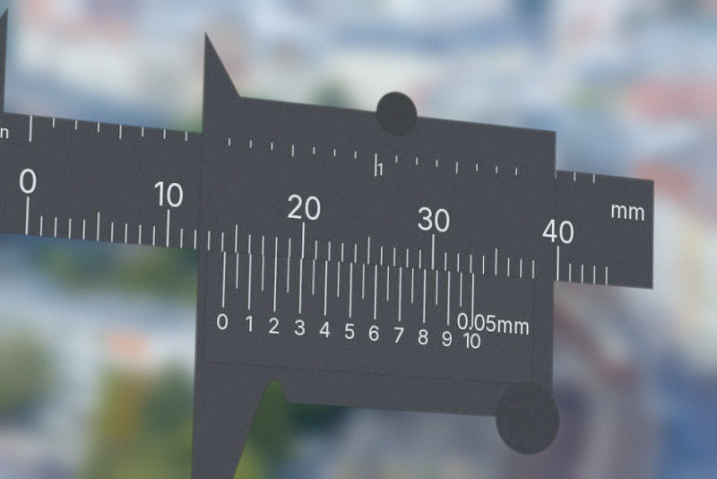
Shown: 14.2 mm
